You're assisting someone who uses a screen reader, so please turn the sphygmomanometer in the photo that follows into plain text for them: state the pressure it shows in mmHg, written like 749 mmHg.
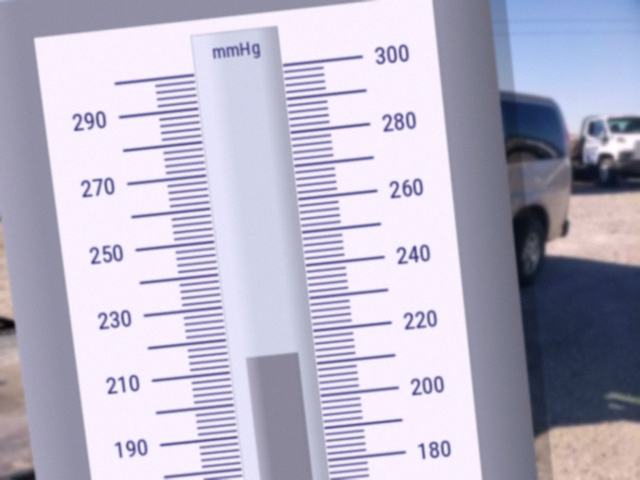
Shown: 214 mmHg
